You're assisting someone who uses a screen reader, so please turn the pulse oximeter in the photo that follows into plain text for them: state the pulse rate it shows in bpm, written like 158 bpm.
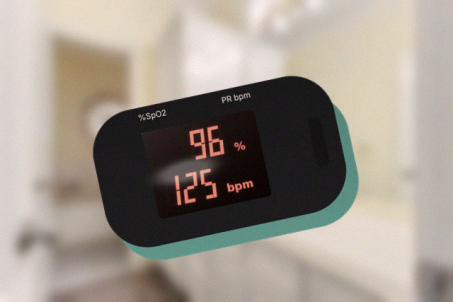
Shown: 125 bpm
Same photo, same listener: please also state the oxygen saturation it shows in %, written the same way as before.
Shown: 96 %
